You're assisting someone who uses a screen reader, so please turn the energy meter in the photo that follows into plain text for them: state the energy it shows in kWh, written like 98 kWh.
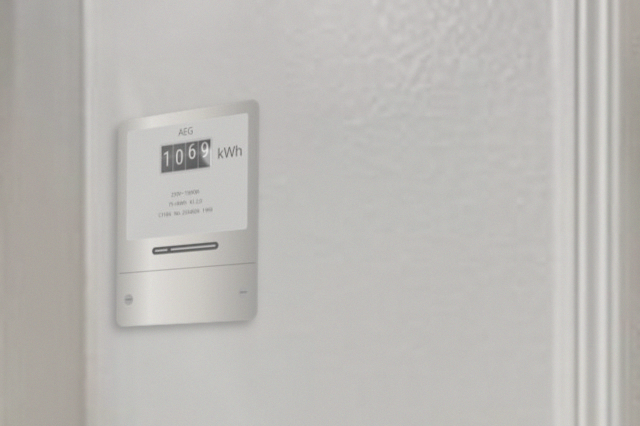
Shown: 1069 kWh
